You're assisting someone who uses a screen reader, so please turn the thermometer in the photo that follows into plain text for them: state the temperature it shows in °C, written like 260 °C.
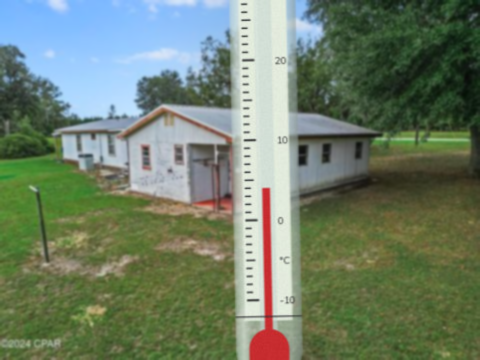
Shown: 4 °C
